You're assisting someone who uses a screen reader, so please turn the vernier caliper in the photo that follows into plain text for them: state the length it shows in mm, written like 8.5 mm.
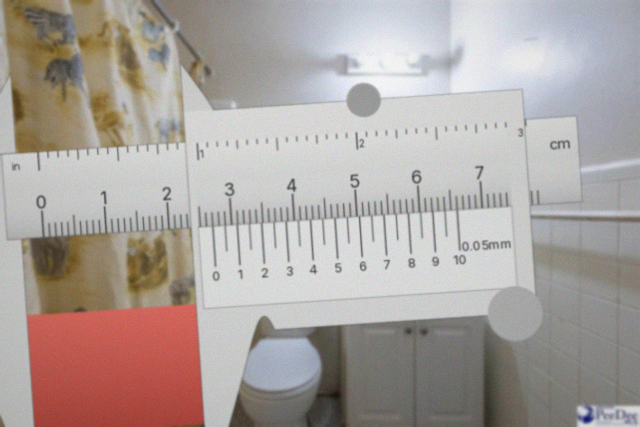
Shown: 27.0 mm
